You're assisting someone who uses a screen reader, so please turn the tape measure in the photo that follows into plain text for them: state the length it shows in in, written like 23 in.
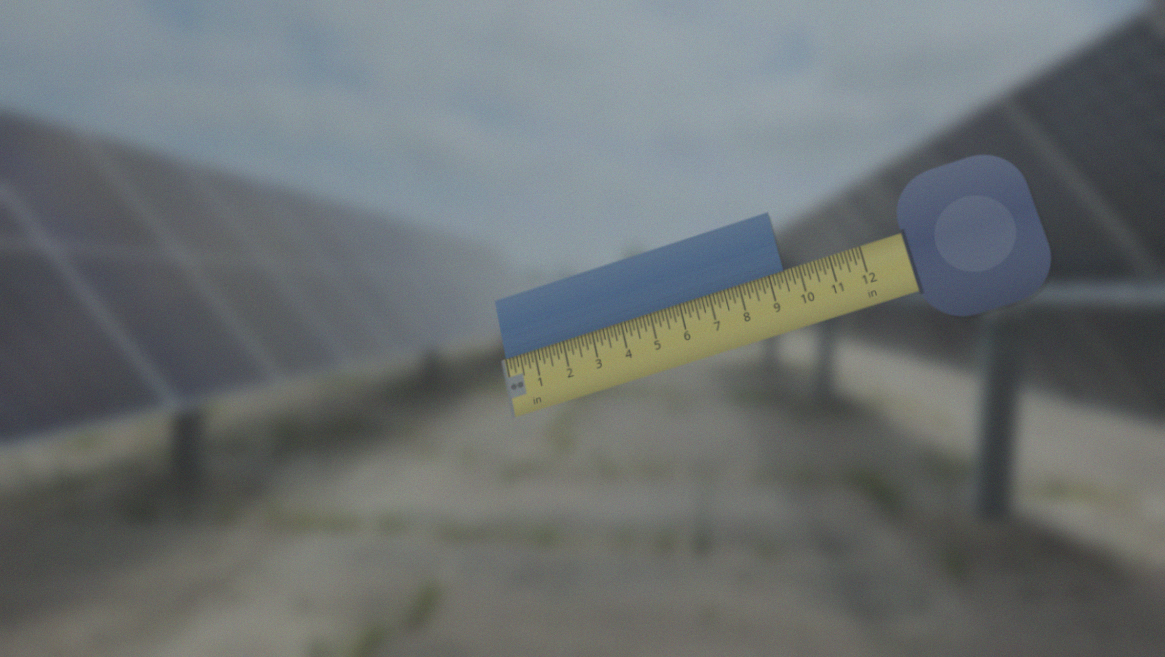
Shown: 9.5 in
